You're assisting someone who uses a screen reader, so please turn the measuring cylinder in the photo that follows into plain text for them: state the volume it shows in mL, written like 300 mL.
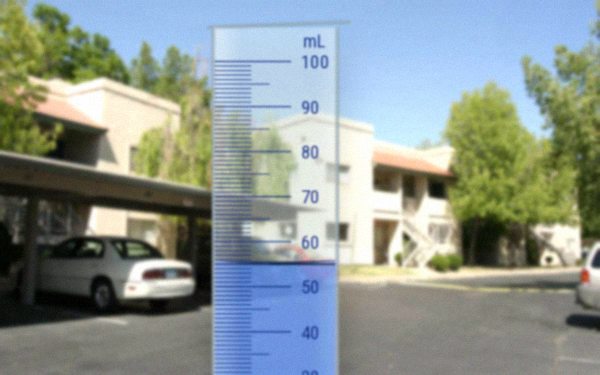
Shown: 55 mL
